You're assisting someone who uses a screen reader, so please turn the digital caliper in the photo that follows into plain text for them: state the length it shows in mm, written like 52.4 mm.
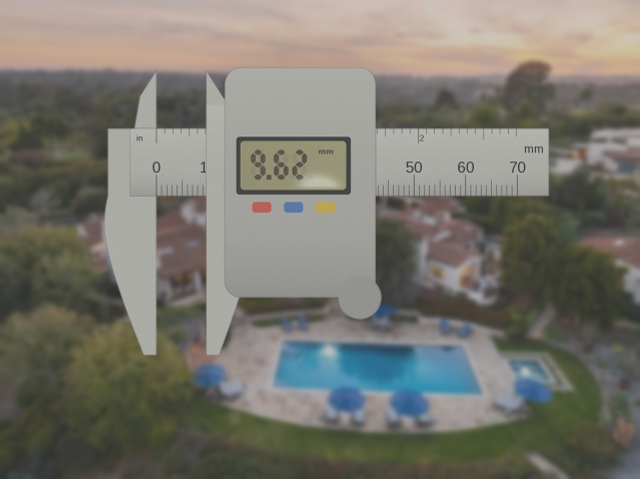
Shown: 9.62 mm
